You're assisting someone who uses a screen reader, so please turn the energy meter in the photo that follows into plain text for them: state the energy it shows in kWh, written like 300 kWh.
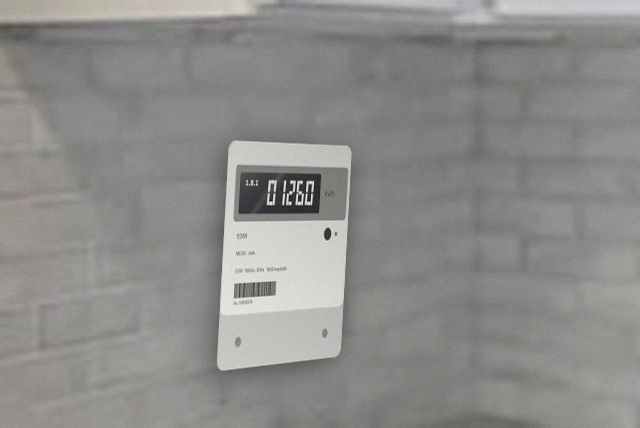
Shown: 1260 kWh
